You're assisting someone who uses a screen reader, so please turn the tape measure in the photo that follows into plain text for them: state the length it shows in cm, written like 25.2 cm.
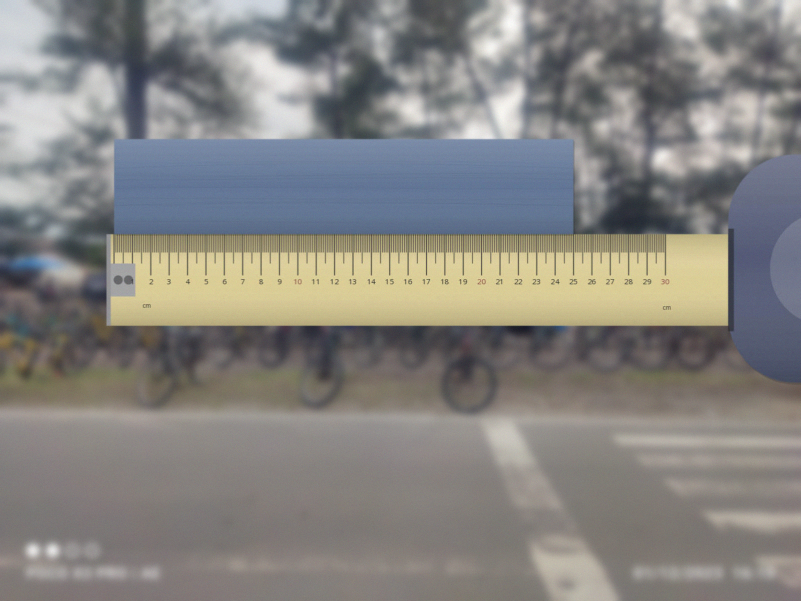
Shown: 25 cm
